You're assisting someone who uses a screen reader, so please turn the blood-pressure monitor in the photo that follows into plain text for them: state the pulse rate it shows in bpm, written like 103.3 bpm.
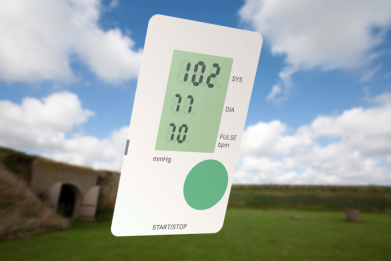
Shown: 70 bpm
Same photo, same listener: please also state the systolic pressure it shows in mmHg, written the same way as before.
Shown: 102 mmHg
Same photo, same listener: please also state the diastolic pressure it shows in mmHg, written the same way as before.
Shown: 77 mmHg
